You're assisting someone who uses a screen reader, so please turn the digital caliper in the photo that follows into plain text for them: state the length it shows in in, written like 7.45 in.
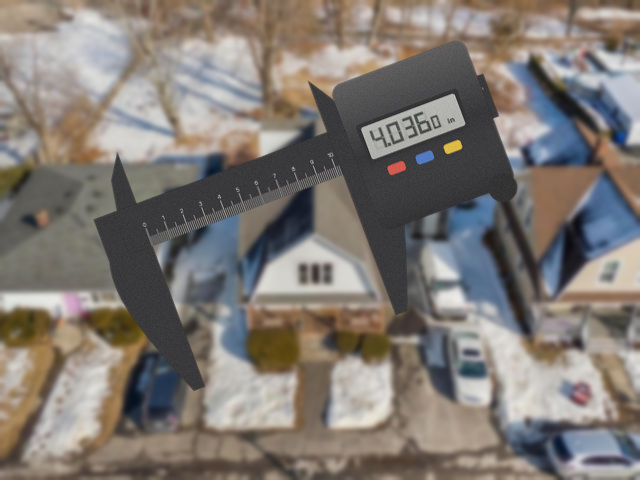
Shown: 4.0360 in
